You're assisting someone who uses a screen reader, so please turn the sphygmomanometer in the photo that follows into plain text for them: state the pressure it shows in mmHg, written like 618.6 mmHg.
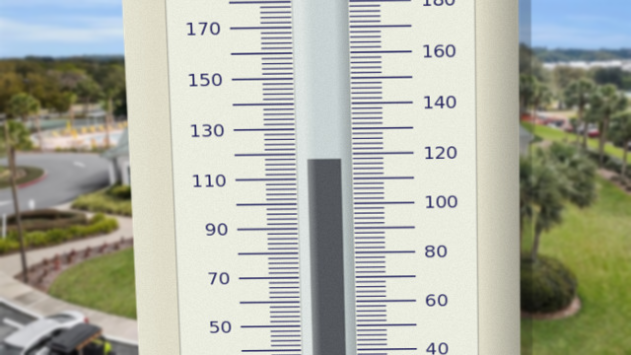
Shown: 118 mmHg
